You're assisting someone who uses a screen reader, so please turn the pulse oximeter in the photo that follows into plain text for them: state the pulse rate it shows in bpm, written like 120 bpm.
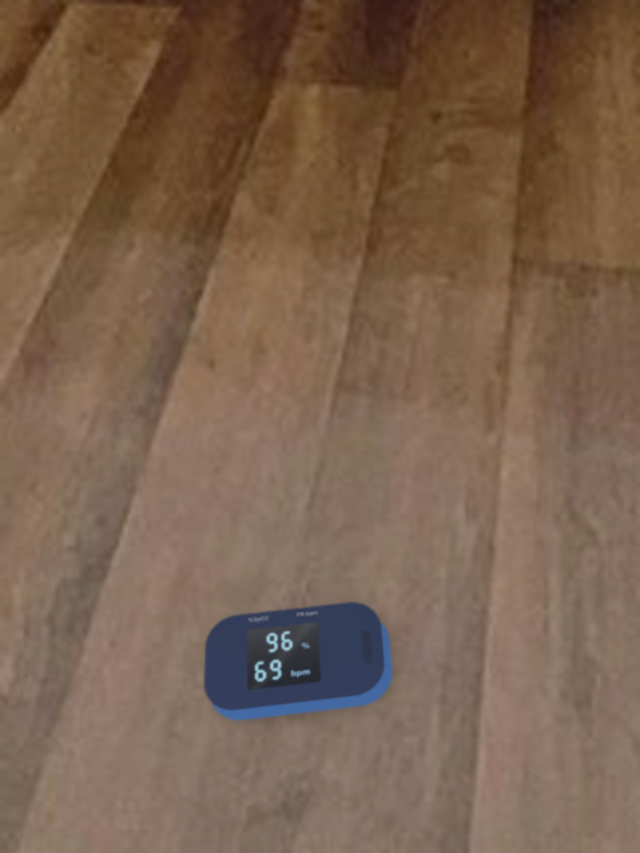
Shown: 69 bpm
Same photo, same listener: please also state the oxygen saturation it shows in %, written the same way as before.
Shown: 96 %
